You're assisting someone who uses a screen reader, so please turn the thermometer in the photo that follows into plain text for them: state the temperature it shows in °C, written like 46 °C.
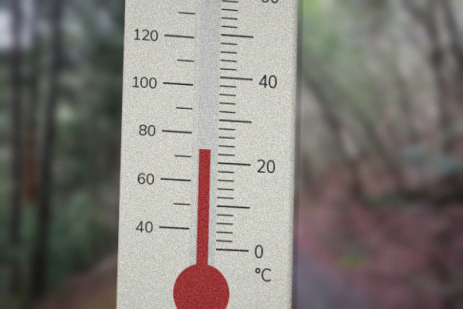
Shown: 23 °C
